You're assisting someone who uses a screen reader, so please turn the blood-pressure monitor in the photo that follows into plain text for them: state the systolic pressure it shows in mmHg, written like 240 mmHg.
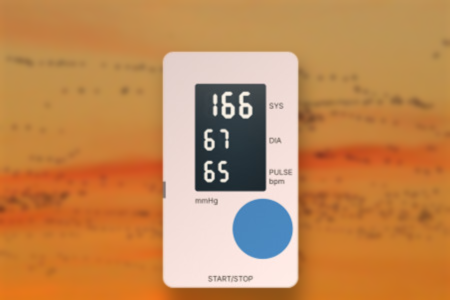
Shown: 166 mmHg
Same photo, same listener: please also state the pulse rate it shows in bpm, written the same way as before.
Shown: 65 bpm
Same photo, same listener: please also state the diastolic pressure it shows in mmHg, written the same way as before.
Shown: 67 mmHg
